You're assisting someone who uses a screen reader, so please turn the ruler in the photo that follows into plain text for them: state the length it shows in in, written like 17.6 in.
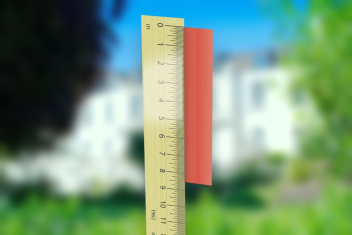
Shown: 8.5 in
